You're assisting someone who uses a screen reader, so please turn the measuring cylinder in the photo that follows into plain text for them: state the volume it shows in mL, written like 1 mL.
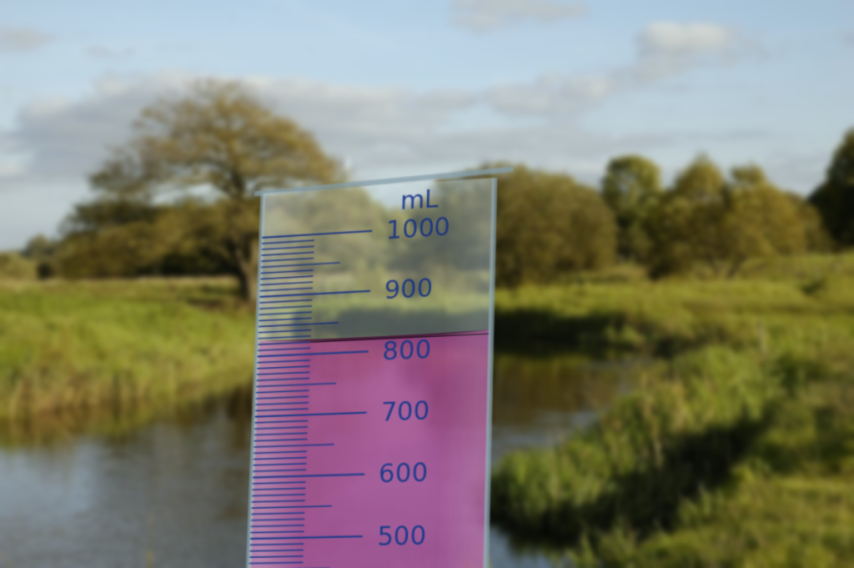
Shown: 820 mL
